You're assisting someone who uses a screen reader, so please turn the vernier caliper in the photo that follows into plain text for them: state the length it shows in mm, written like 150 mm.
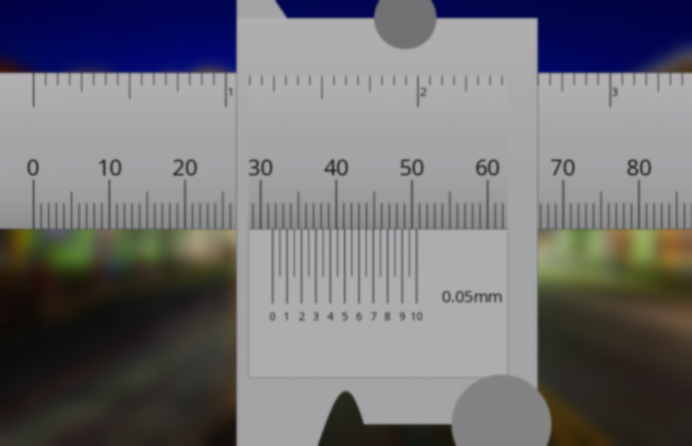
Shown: 31.6 mm
